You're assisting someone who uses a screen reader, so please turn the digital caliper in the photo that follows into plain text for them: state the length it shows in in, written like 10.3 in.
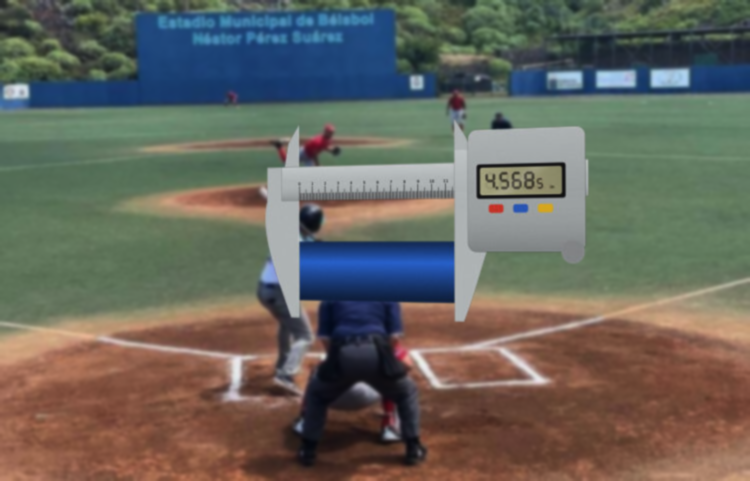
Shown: 4.5685 in
